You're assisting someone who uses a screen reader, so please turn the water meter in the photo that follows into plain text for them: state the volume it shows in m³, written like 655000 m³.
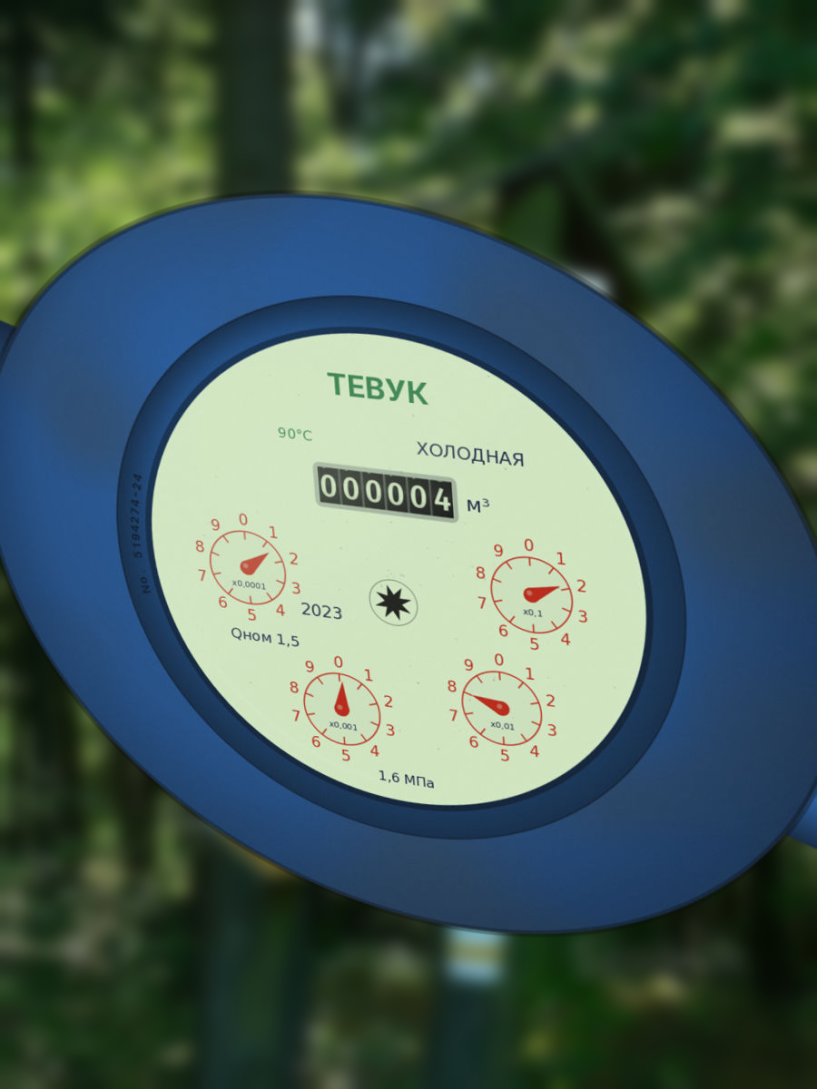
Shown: 4.1801 m³
